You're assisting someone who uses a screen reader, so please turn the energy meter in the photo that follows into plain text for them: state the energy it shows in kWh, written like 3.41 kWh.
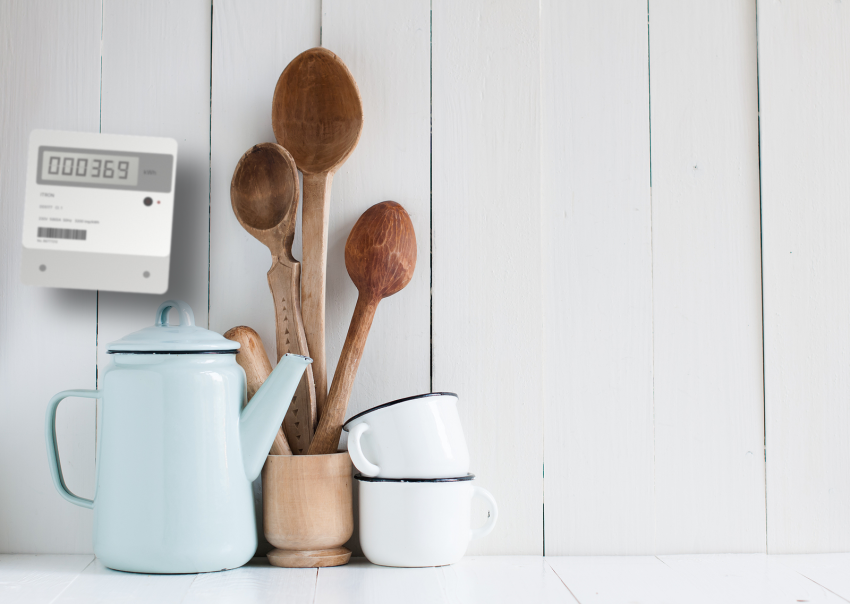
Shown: 369 kWh
